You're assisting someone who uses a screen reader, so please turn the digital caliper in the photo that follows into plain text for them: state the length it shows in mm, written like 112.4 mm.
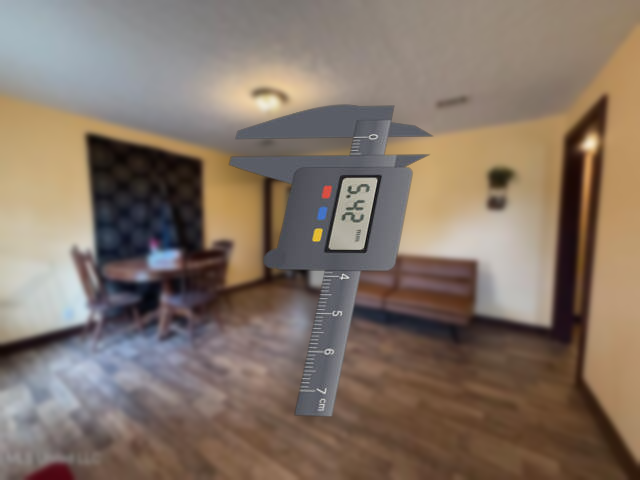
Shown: 5.42 mm
